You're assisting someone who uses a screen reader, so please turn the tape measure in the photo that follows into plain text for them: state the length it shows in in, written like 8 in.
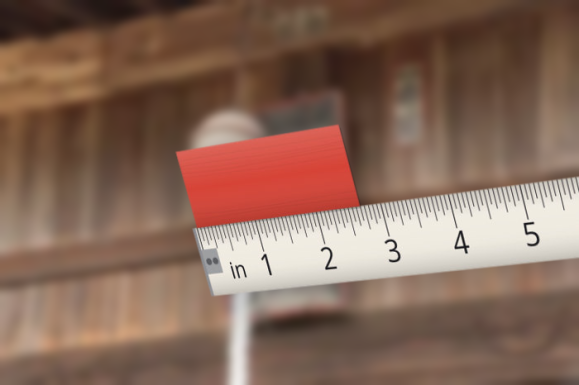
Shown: 2.6875 in
